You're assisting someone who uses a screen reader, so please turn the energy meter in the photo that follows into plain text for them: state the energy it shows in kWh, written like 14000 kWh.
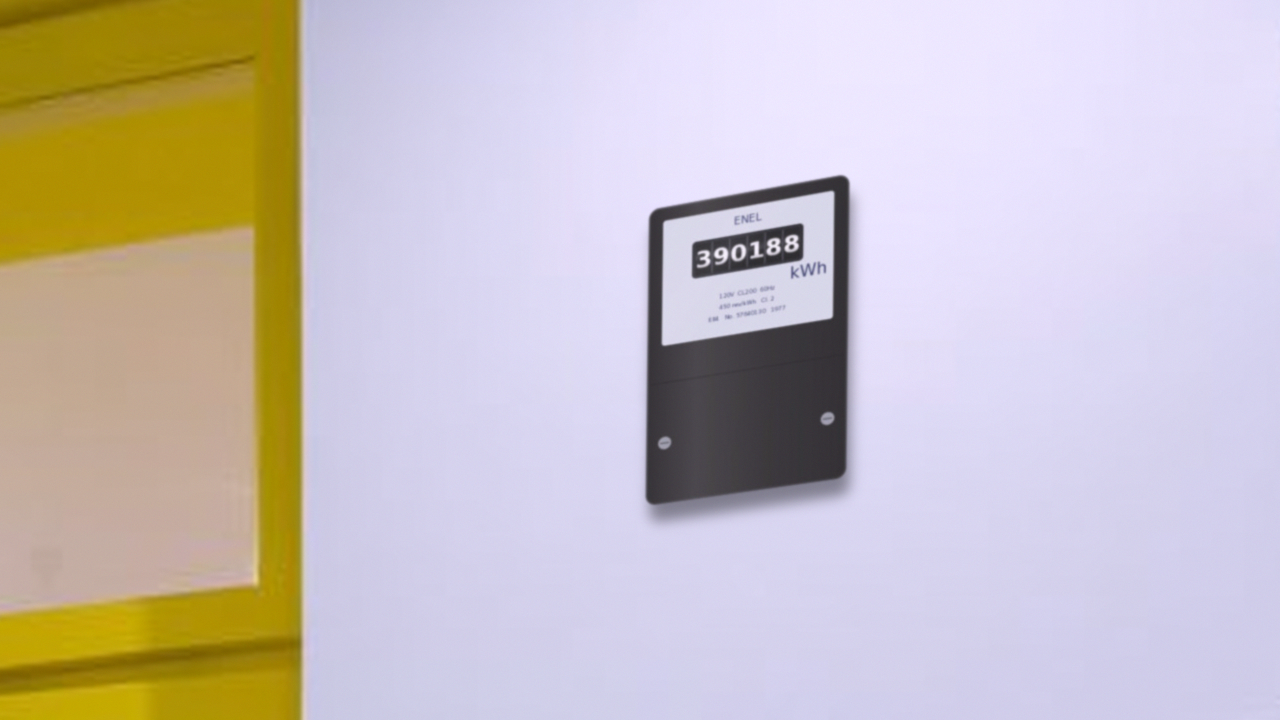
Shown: 390188 kWh
